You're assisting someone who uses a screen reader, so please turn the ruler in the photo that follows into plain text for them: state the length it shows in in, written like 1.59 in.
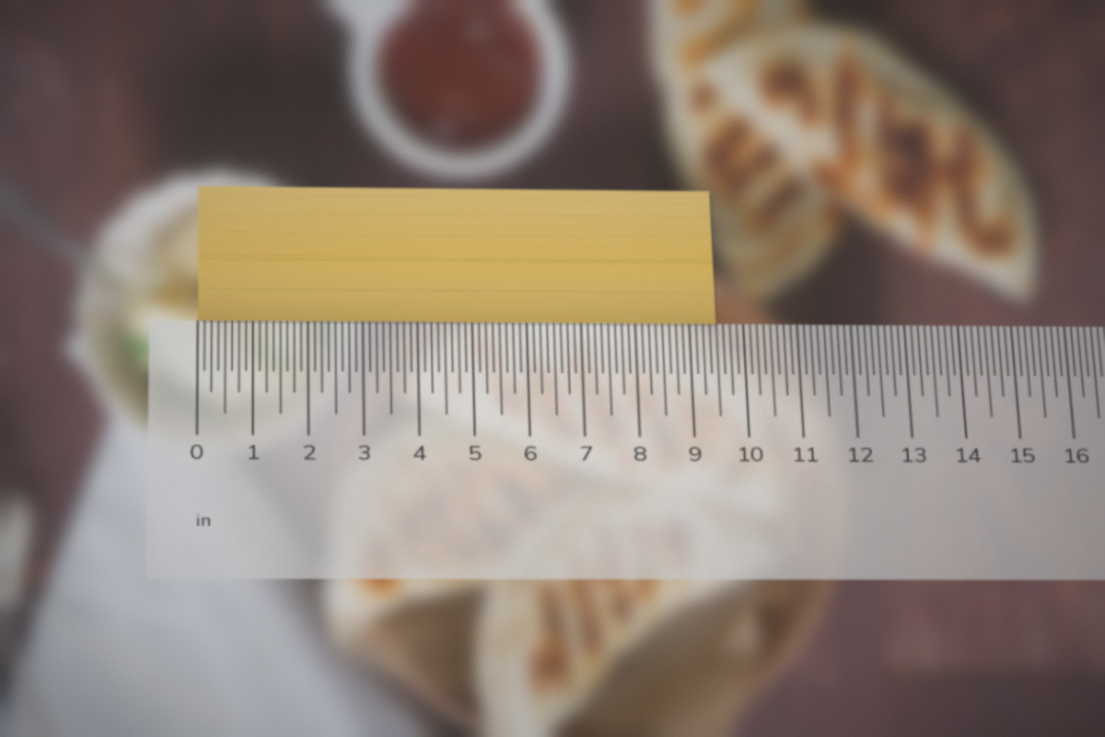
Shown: 9.5 in
